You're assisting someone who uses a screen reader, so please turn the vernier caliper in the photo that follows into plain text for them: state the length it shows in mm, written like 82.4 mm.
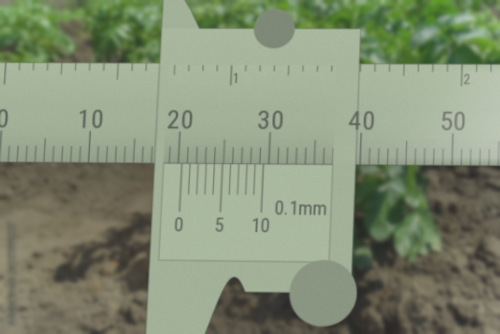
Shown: 20.4 mm
